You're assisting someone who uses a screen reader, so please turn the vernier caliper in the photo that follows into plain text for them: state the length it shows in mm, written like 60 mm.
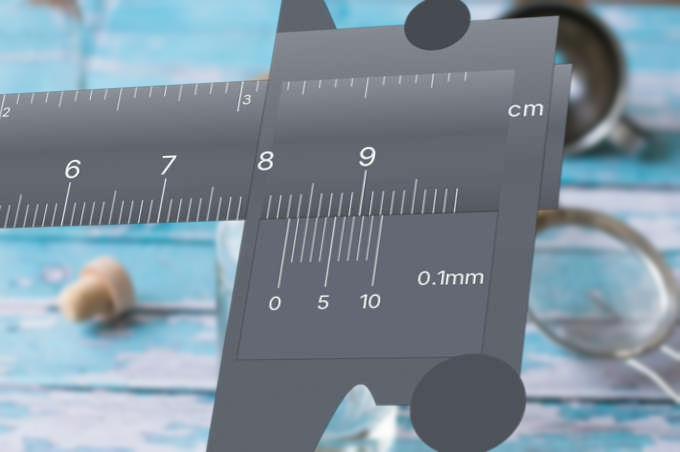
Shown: 83.2 mm
